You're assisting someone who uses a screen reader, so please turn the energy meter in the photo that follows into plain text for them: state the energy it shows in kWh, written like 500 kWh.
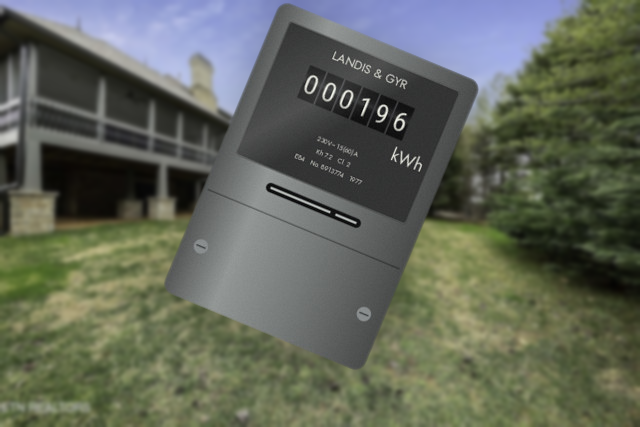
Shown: 196 kWh
